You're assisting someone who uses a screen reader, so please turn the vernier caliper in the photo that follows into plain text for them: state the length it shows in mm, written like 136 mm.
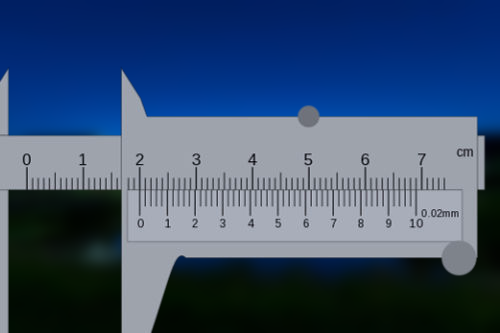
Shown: 20.0 mm
